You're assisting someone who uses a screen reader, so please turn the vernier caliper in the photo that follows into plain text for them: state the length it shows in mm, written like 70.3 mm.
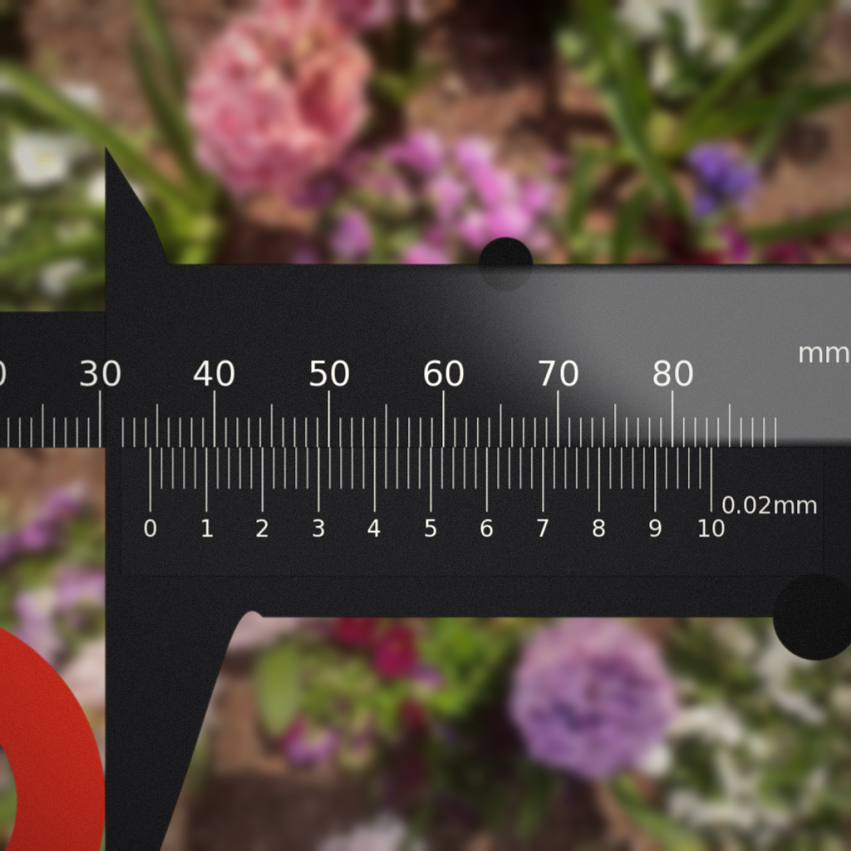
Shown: 34.4 mm
